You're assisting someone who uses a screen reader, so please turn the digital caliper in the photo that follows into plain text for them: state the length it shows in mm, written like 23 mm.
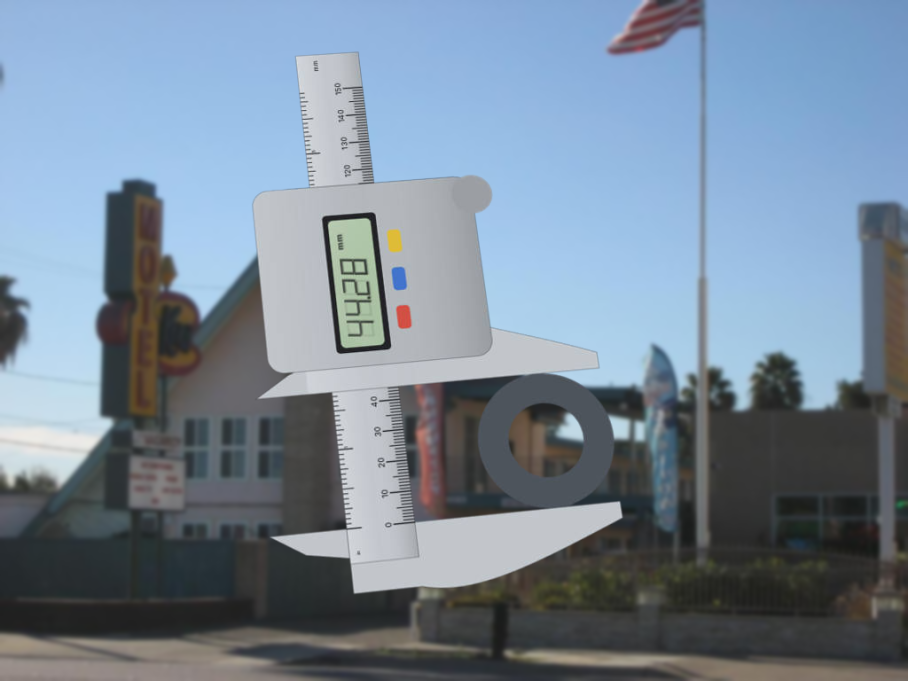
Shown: 44.28 mm
